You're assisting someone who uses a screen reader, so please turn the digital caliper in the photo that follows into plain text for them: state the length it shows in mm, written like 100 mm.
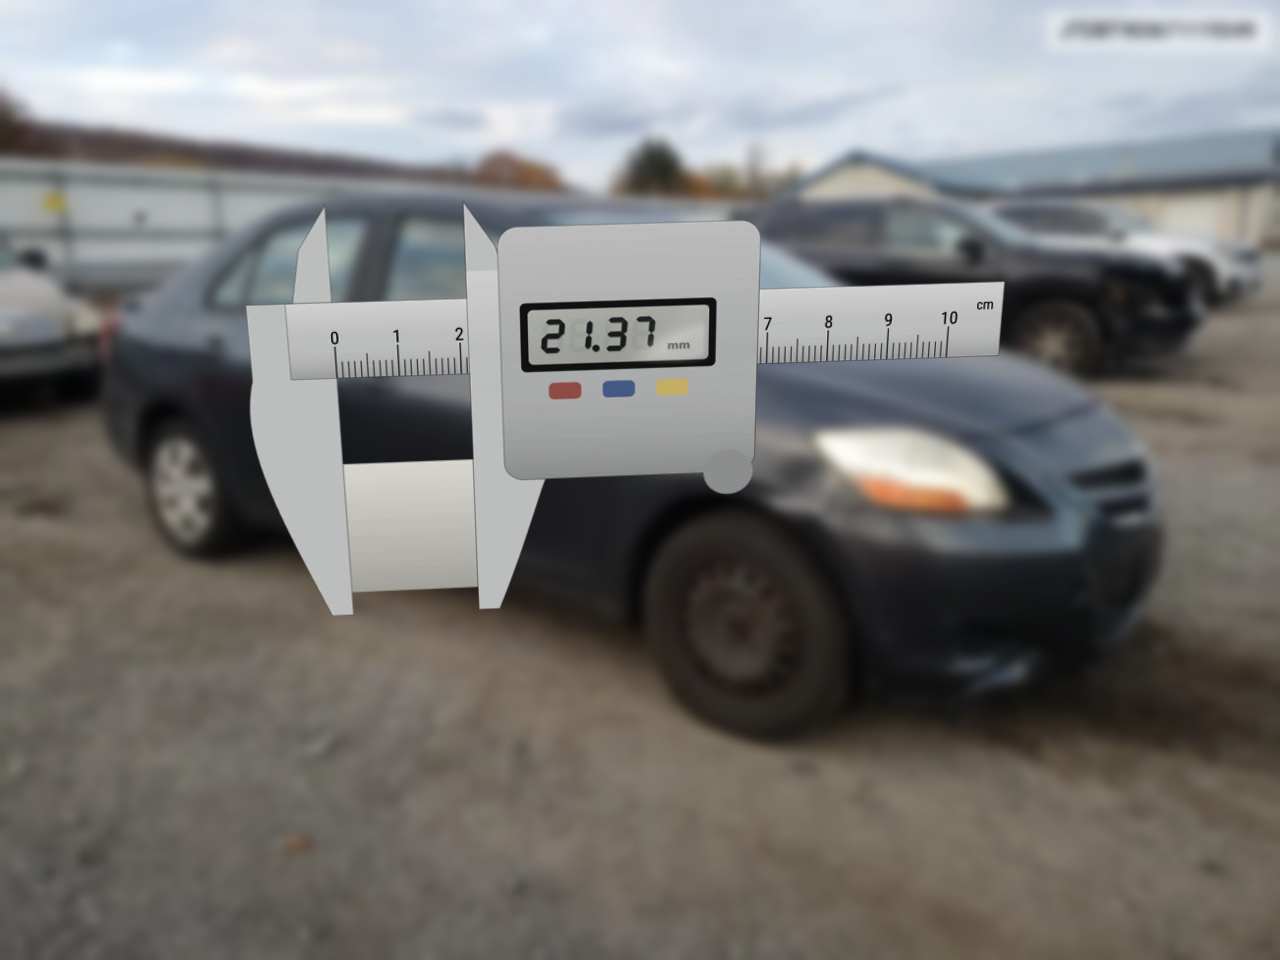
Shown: 21.37 mm
